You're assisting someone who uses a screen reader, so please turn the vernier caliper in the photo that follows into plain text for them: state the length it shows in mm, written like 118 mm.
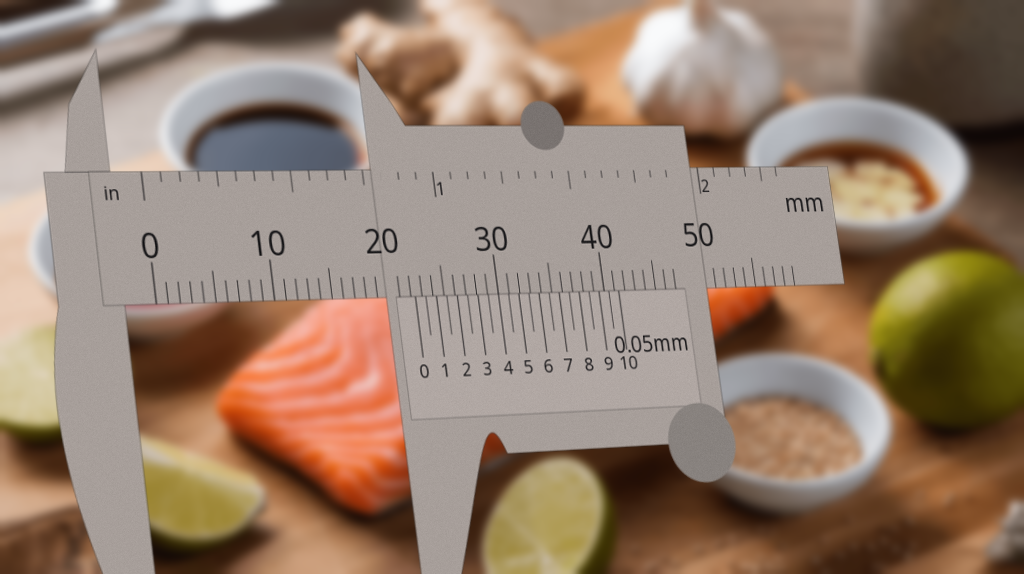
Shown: 22.4 mm
